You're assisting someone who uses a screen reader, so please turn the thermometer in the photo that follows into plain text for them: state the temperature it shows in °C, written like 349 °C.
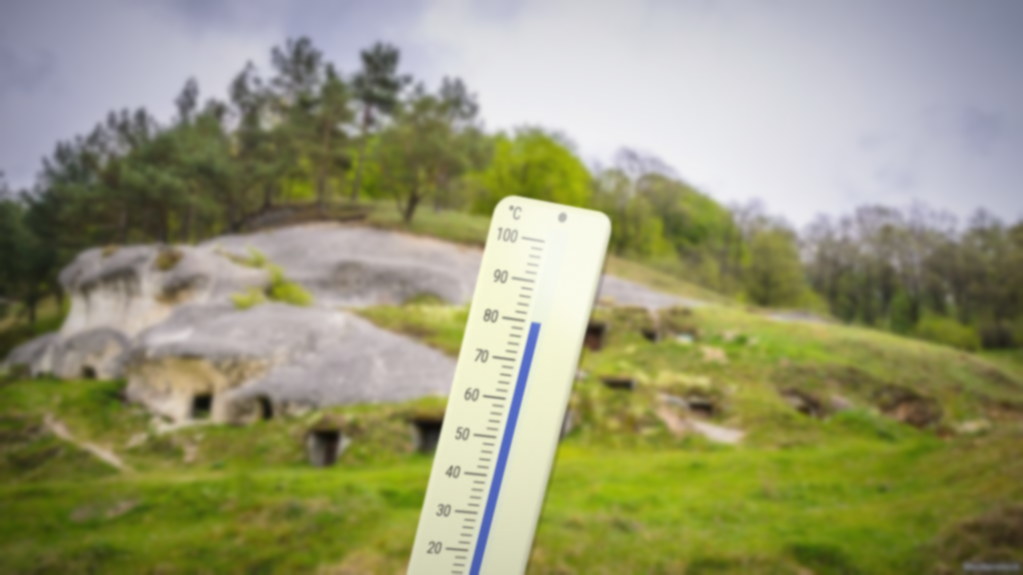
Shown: 80 °C
